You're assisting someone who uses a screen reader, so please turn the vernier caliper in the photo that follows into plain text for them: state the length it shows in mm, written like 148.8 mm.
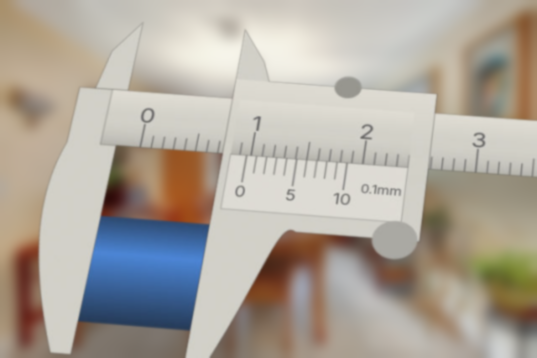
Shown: 9.6 mm
